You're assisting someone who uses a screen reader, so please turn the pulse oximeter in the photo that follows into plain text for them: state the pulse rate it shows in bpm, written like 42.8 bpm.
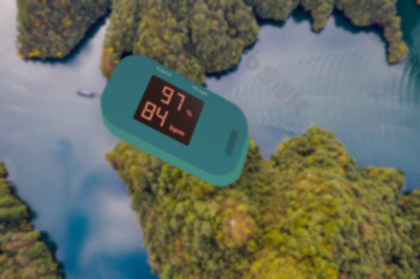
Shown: 84 bpm
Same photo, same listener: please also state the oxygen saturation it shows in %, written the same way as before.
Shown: 97 %
